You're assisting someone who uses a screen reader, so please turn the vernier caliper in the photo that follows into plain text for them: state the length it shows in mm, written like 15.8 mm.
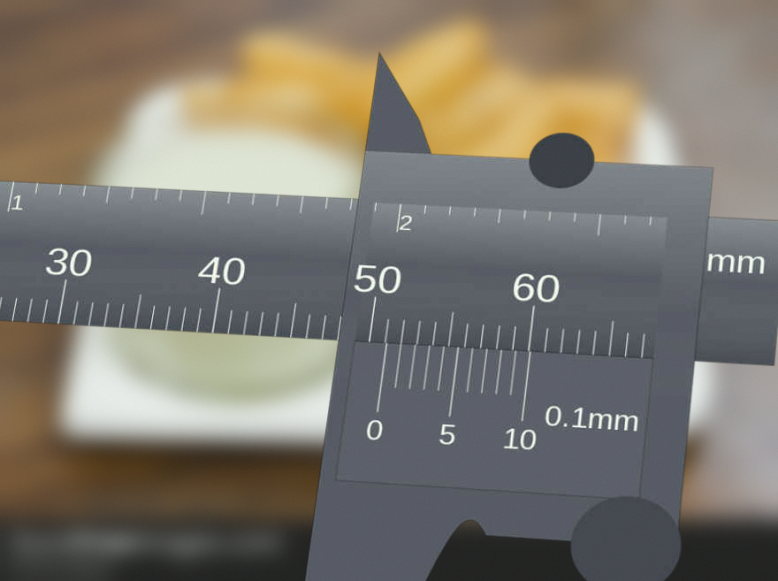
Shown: 51.1 mm
